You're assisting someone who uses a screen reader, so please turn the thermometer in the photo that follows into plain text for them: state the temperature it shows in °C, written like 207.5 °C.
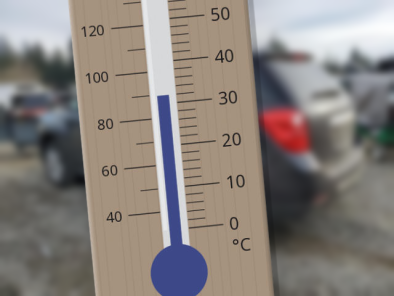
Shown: 32 °C
